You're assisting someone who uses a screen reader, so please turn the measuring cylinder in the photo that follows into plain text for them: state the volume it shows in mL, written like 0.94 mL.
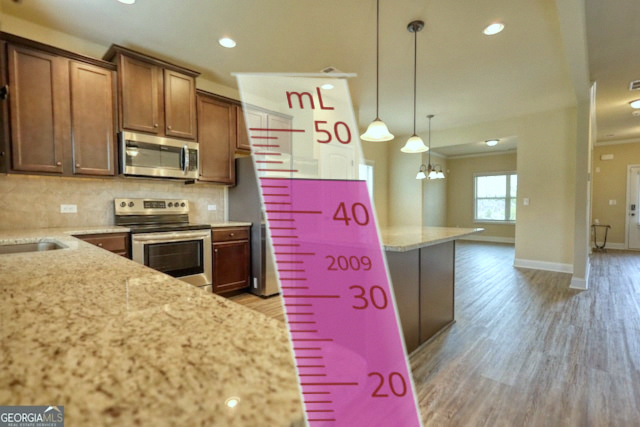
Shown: 44 mL
